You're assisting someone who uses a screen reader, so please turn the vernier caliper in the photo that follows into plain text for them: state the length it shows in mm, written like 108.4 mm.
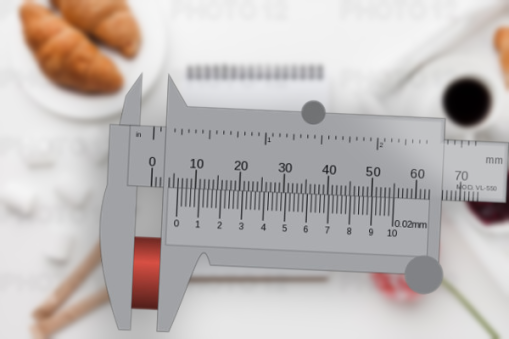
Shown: 6.0 mm
